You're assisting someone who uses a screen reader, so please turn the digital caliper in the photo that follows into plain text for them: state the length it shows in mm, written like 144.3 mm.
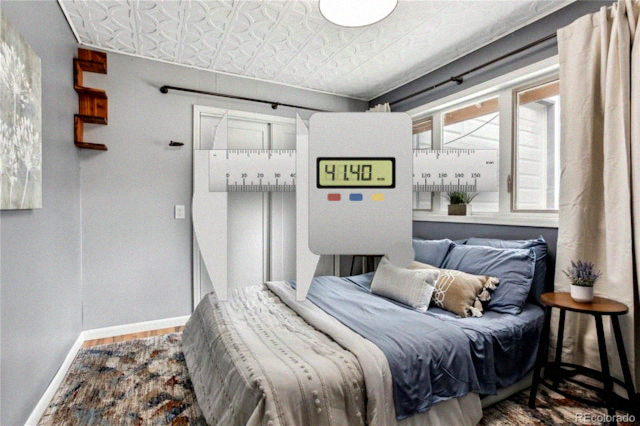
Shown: 41.40 mm
